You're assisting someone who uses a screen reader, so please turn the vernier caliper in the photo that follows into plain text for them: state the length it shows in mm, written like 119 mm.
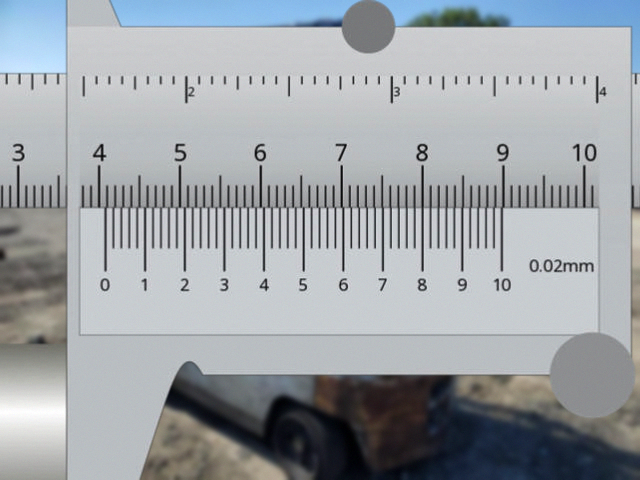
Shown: 40.8 mm
